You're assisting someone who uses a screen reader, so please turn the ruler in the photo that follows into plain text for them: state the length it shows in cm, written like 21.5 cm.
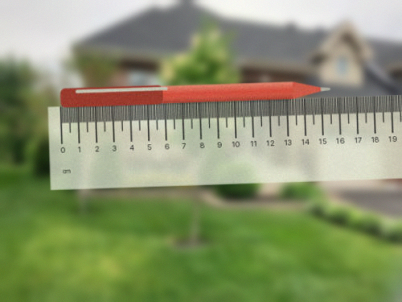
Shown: 15.5 cm
